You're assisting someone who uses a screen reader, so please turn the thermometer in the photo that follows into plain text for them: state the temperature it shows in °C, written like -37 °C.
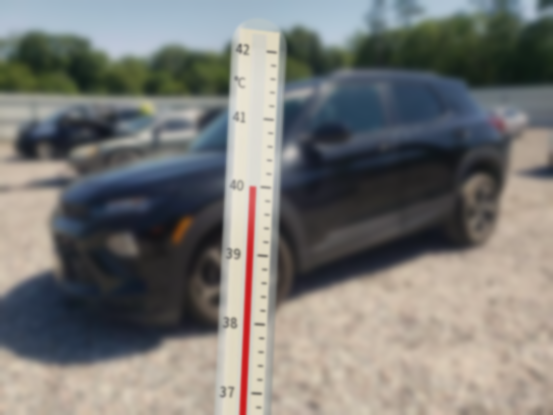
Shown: 40 °C
